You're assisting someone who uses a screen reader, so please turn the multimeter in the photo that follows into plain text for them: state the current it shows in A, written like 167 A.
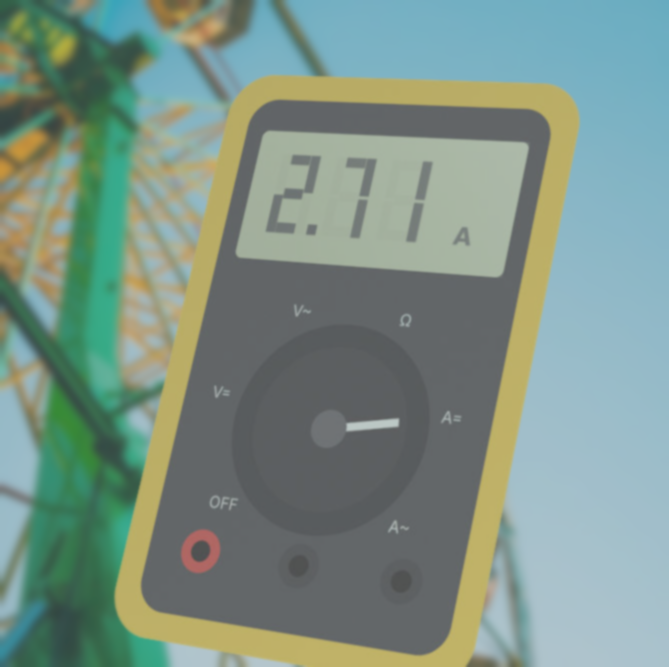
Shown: 2.71 A
